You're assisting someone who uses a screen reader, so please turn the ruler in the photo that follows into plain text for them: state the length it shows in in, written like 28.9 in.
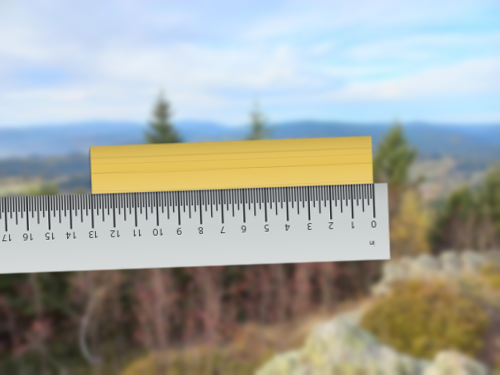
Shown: 13 in
